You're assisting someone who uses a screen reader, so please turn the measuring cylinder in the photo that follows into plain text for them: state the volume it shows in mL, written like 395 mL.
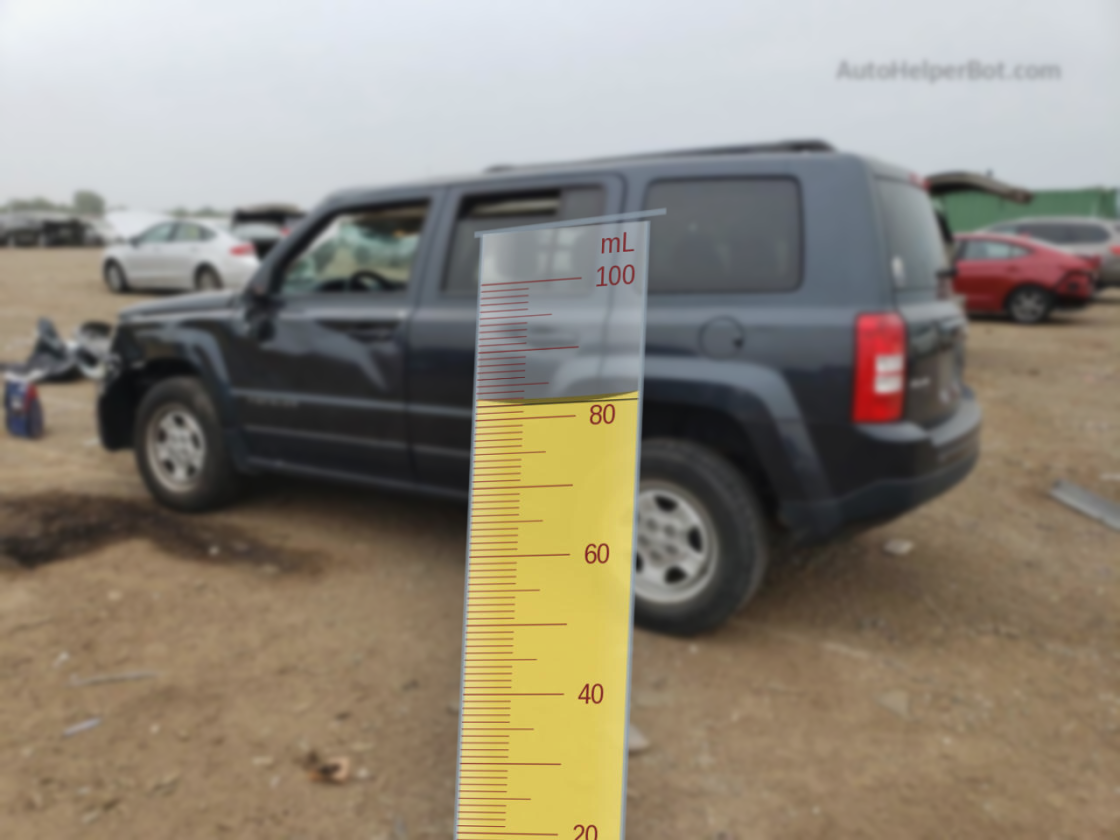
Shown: 82 mL
